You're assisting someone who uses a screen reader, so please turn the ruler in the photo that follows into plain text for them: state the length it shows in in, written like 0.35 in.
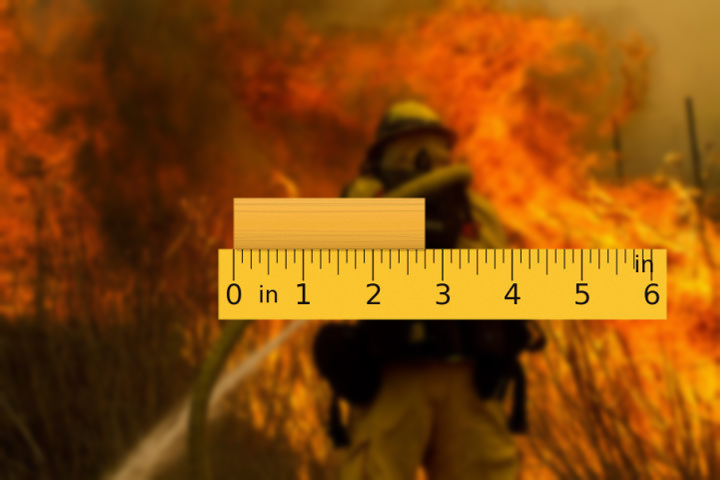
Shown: 2.75 in
